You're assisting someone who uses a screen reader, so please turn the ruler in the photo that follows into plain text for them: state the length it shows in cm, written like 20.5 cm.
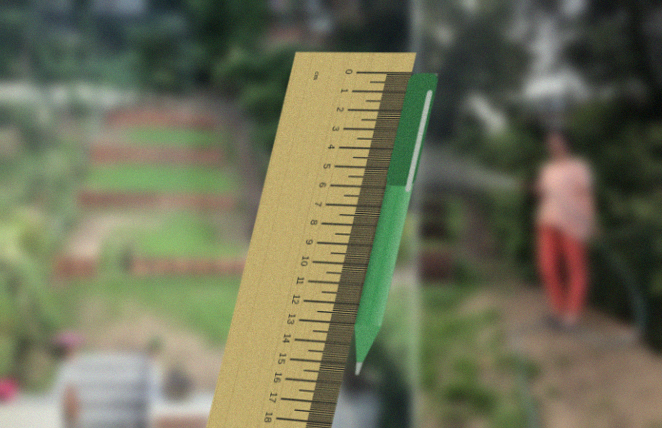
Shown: 15.5 cm
